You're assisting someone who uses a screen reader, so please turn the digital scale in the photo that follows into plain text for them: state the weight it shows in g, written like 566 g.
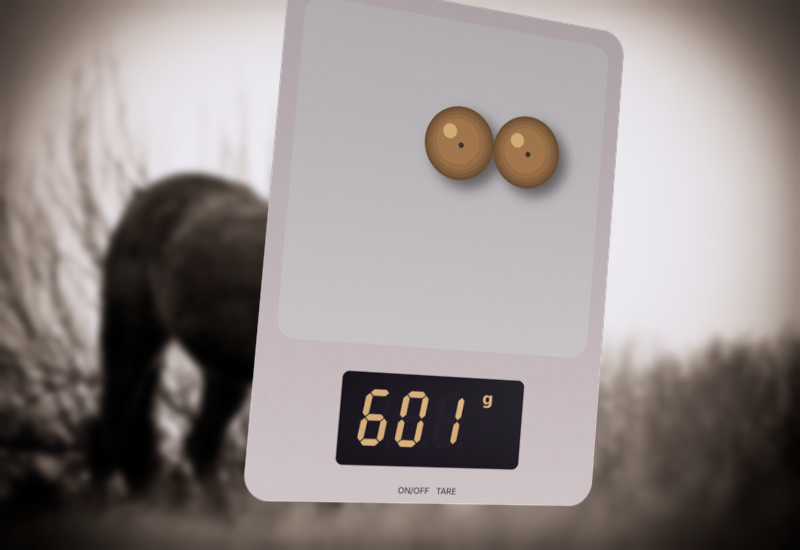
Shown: 601 g
